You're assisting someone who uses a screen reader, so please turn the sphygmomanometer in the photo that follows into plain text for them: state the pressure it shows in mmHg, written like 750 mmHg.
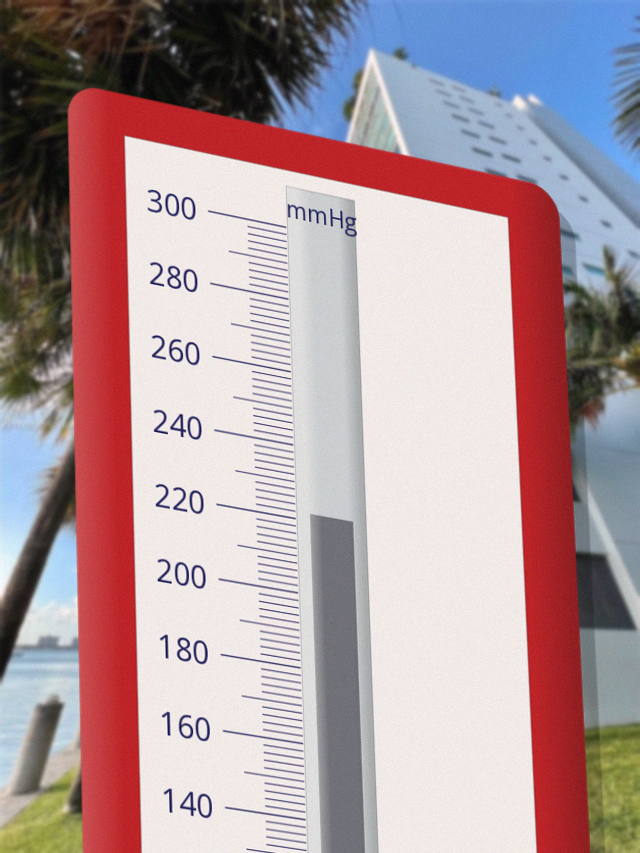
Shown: 222 mmHg
